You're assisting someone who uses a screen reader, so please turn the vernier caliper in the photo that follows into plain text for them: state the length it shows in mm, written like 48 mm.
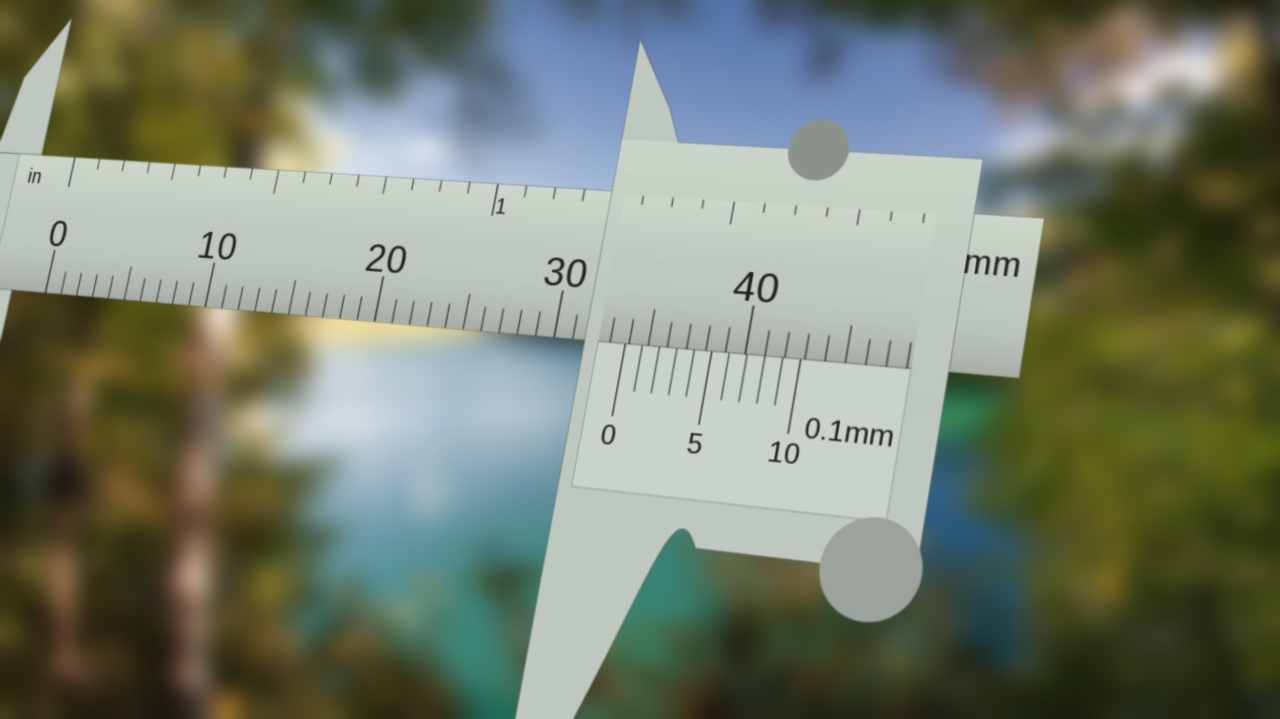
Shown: 33.8 mm
